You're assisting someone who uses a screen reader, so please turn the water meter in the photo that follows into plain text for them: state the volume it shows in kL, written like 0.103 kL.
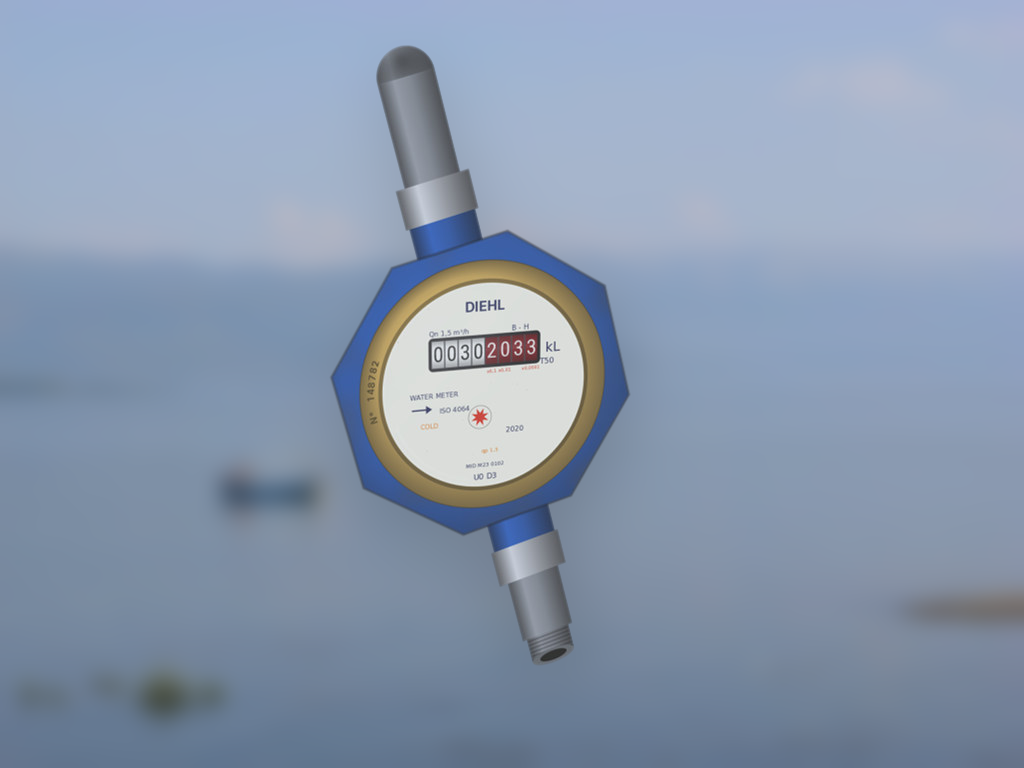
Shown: 30.2033 kL
